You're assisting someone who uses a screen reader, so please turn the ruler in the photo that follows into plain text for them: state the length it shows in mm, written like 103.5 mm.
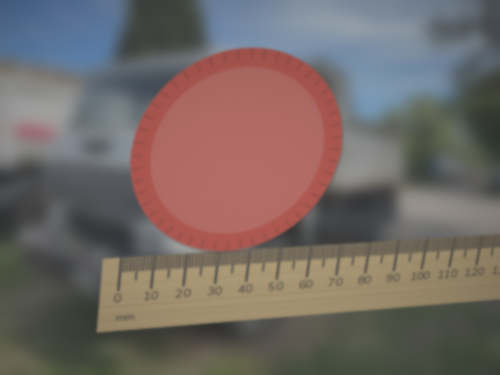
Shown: 65 mm
